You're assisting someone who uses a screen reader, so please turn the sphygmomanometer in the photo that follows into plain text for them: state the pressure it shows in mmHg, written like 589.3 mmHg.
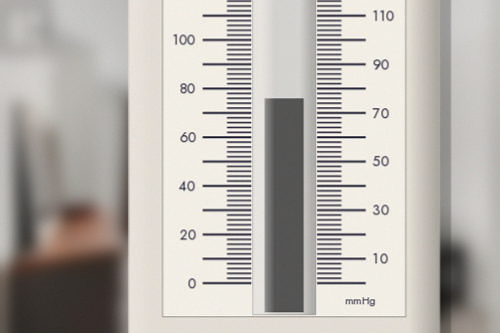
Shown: 76 mmHg
